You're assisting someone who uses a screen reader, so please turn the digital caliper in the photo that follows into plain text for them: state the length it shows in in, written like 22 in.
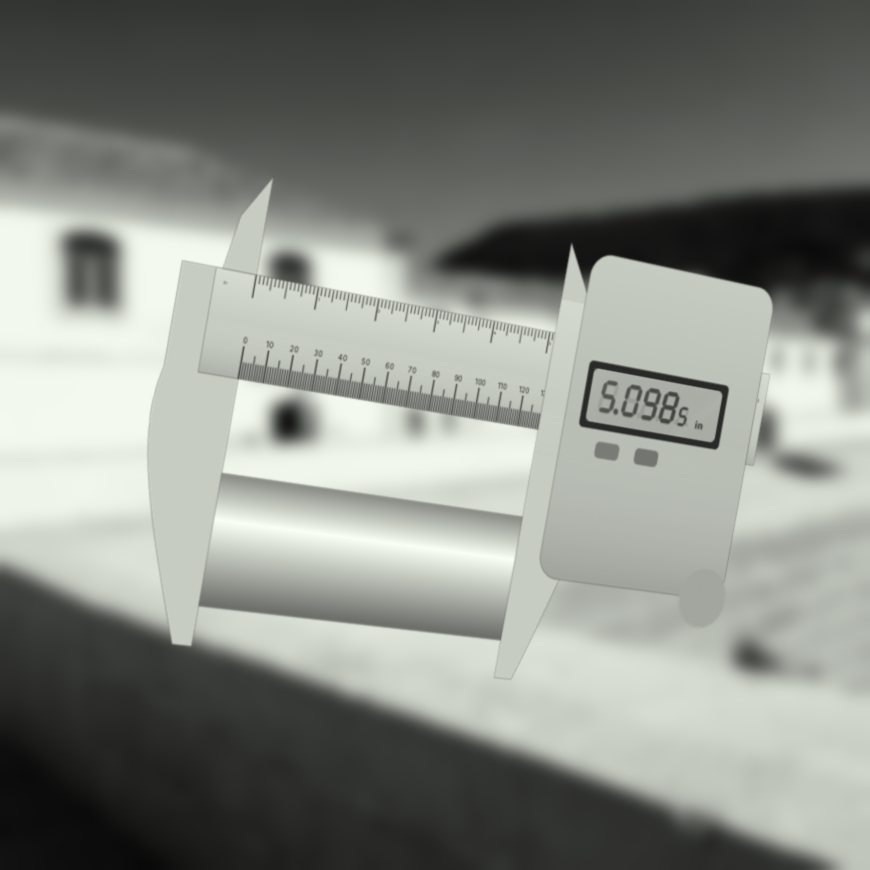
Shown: 5.0985 in
